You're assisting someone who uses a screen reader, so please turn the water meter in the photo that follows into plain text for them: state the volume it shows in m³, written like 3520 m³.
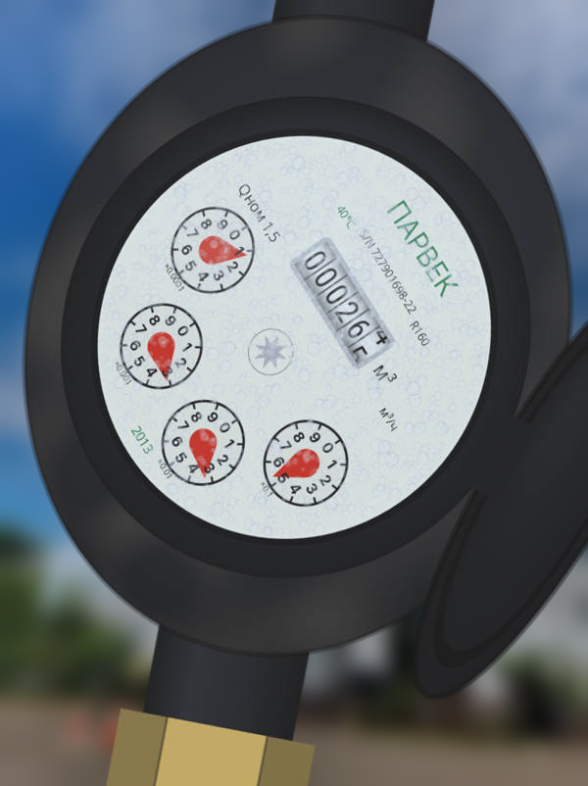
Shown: 264.5331 m³
